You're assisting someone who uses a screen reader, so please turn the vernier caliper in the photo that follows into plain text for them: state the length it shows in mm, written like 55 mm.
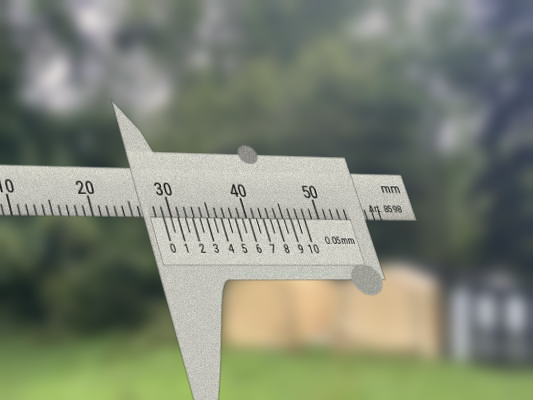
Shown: 29.0 mm
